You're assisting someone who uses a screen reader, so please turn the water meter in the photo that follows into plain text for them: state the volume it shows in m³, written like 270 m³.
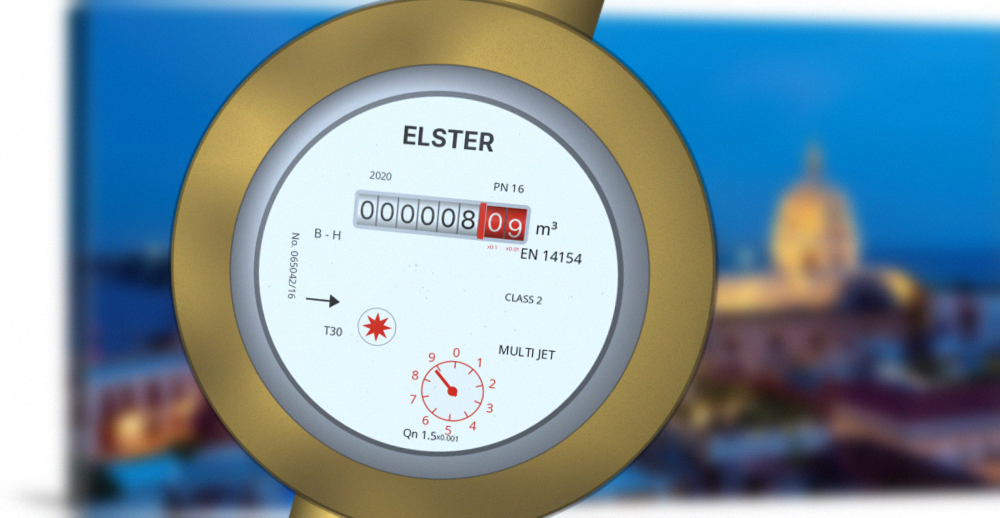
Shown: 8.088 m³
